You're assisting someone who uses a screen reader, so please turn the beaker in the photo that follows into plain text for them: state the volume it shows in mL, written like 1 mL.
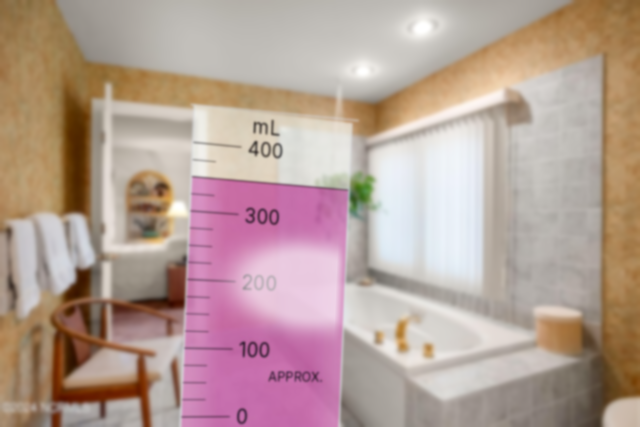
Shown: 350 mL
